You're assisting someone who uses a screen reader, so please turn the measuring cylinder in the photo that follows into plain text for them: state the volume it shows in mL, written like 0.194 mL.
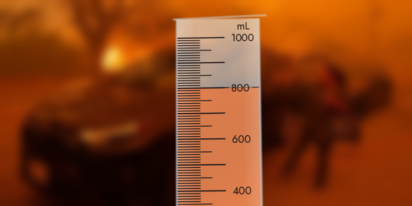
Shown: 800 mL
